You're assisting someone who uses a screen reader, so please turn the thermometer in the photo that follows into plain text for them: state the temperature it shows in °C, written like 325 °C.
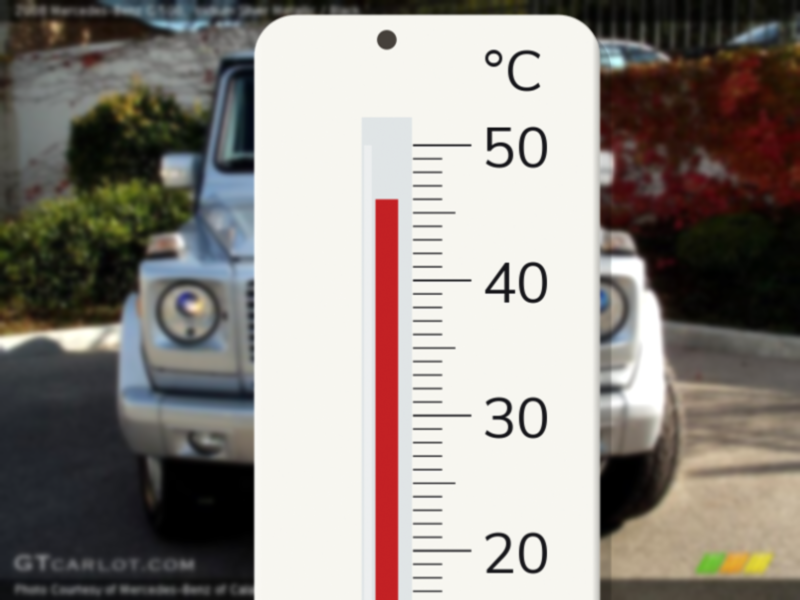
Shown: 46 °C
